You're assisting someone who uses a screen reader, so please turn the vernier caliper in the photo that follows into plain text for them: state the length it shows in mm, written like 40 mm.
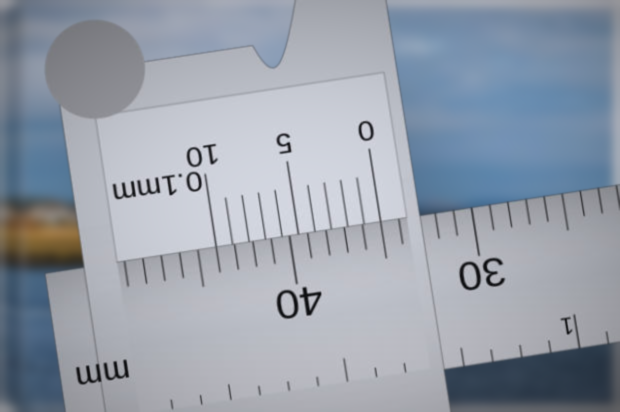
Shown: 35.0 mm
